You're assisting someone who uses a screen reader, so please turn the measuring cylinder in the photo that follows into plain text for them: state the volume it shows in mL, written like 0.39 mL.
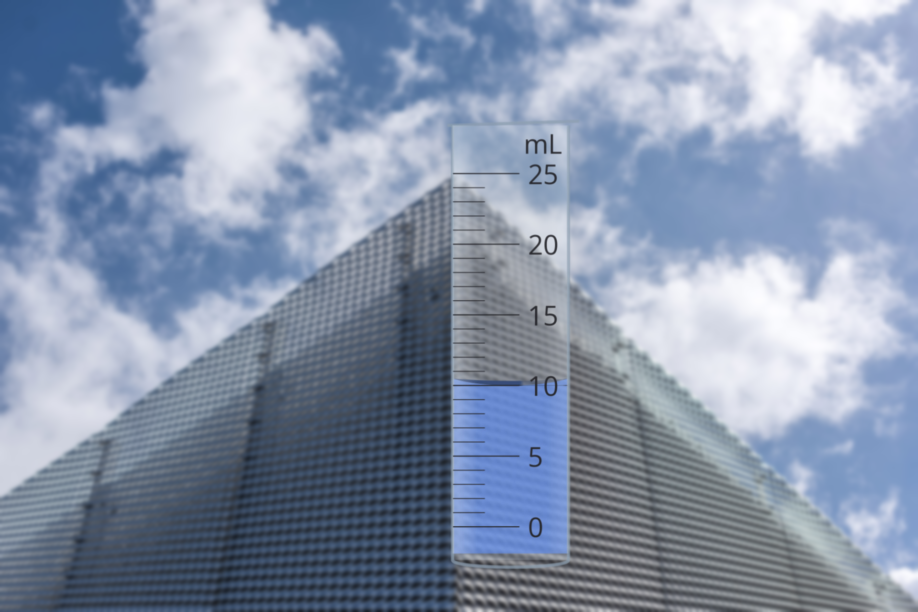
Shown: 10 mL
